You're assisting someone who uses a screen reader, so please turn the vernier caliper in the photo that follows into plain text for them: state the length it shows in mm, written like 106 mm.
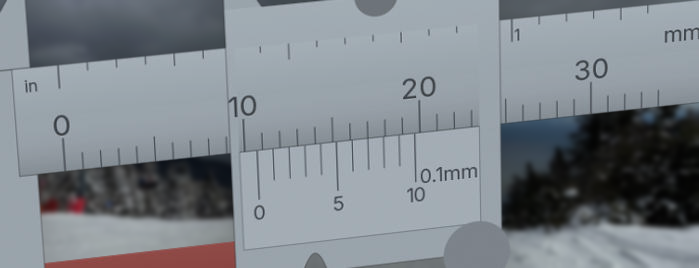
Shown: 10.7 mm
